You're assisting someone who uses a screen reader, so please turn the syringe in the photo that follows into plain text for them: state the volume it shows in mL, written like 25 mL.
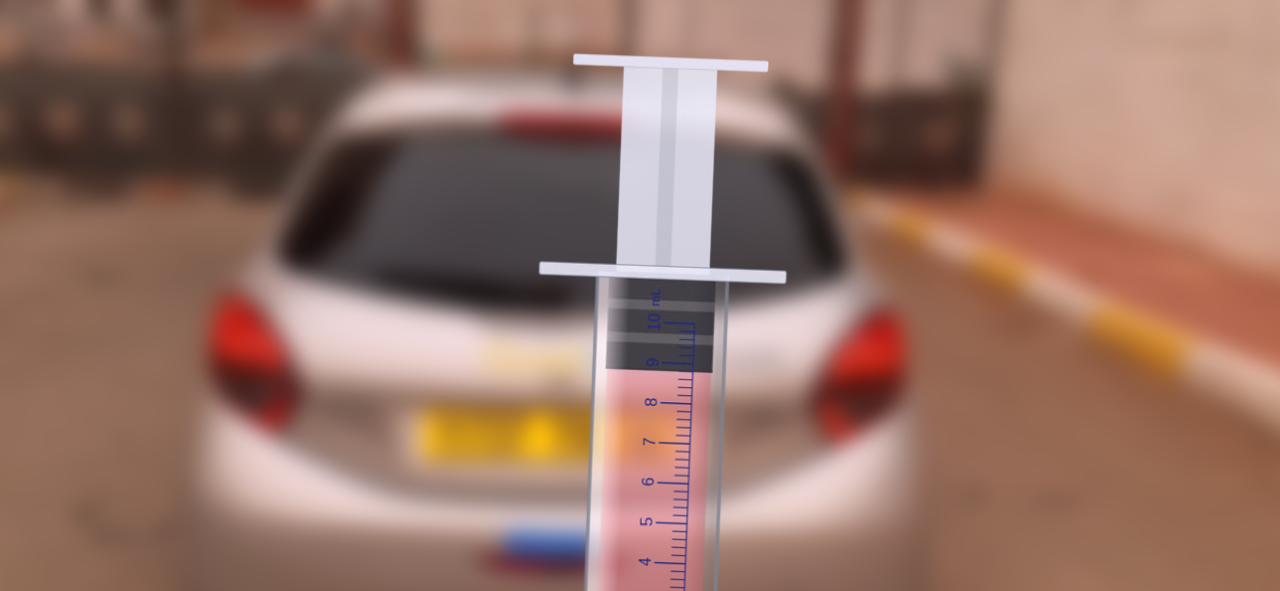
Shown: 8.8 mL
